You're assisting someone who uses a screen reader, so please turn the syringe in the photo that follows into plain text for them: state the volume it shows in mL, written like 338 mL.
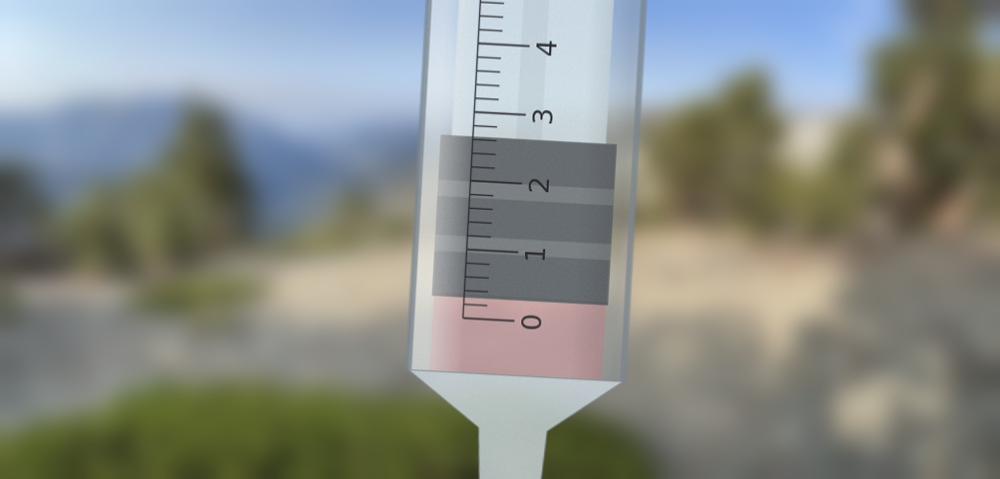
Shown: 0.3 mL
